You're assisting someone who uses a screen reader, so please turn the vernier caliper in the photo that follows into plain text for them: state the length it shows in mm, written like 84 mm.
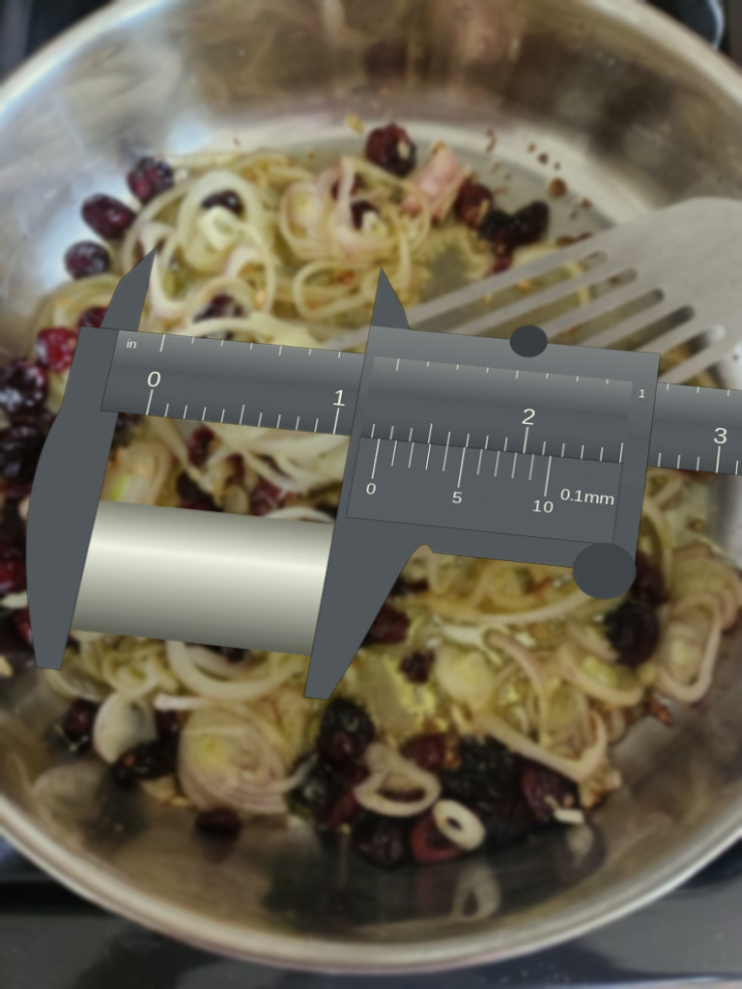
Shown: 12.4 mm
